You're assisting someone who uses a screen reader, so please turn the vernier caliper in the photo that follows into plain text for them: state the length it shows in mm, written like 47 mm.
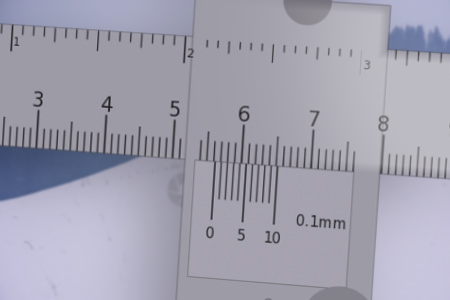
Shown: 56.2 mm
